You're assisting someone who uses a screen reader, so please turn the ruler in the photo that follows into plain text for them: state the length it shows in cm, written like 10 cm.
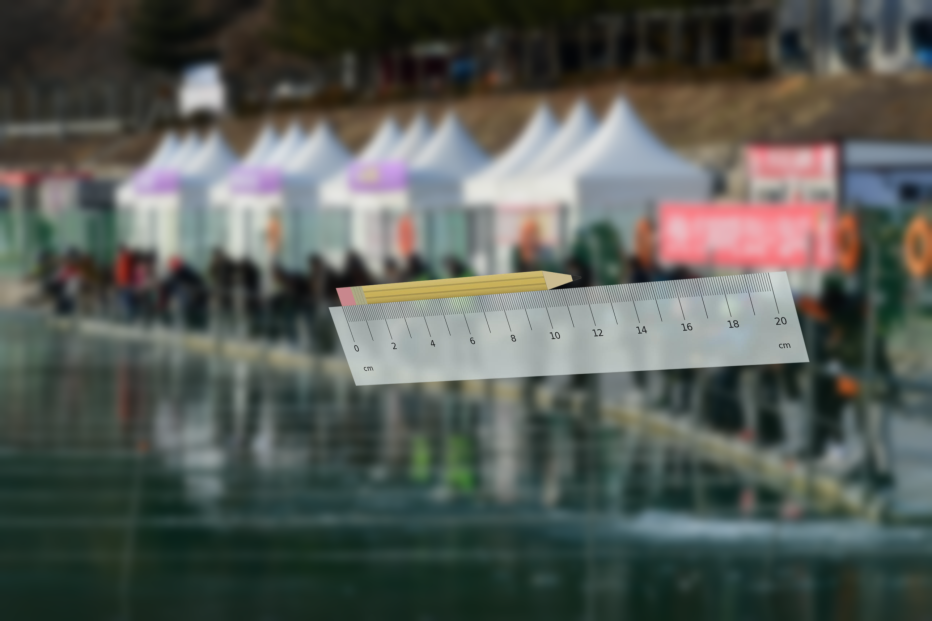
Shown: 12 cm
